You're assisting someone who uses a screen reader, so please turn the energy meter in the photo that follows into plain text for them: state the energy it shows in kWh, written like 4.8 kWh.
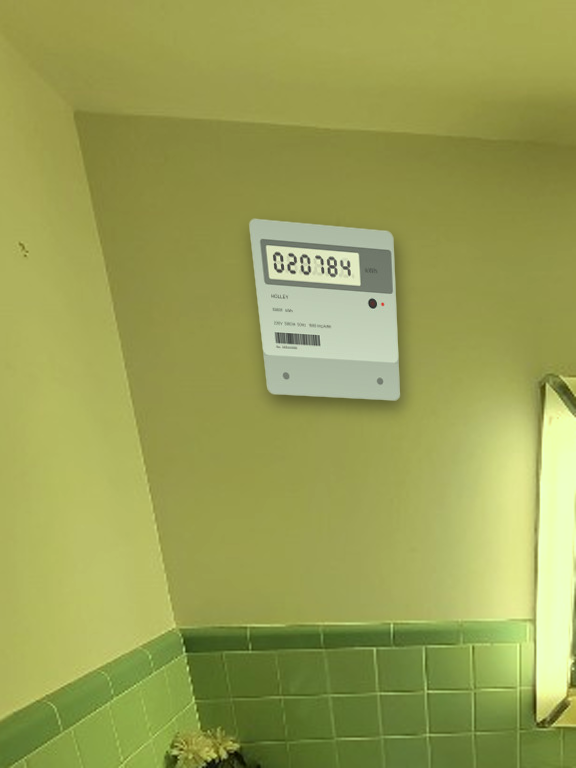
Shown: 20784 kWh
